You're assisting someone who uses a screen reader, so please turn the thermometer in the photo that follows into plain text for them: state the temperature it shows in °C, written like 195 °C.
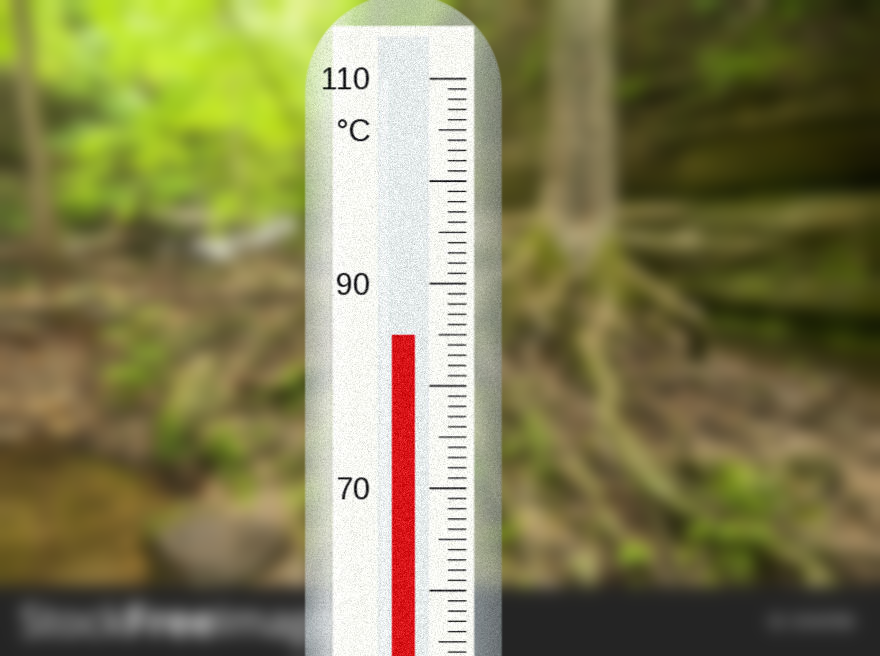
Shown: 85 °C
